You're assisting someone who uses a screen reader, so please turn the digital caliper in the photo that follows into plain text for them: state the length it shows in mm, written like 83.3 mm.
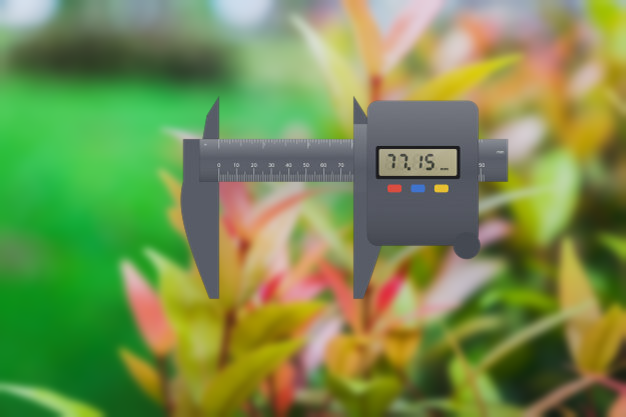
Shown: 77.15 mm
